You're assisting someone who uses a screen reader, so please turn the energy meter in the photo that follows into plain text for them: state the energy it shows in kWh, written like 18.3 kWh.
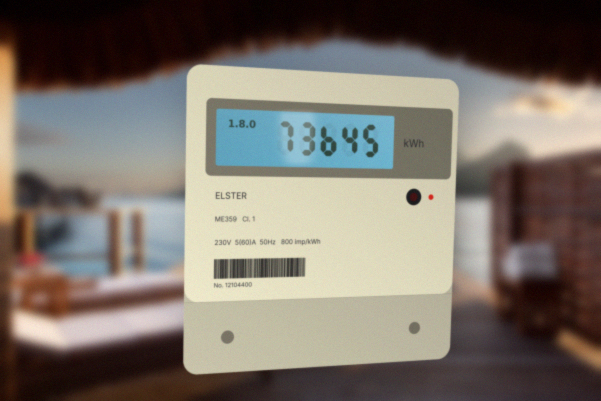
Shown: 73645 kWh
